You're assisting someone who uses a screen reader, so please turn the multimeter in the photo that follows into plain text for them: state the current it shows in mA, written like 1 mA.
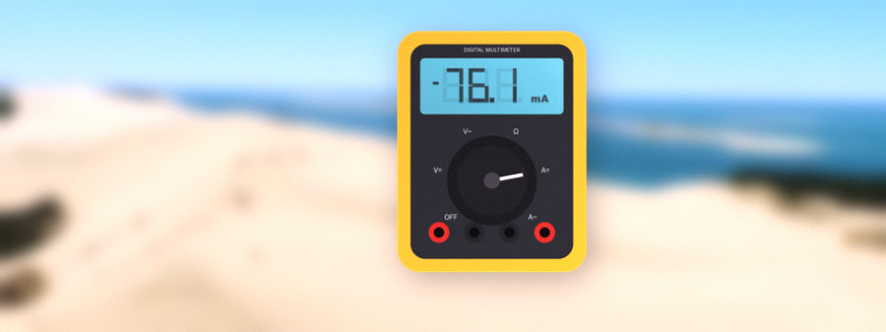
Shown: -76.1 mA
